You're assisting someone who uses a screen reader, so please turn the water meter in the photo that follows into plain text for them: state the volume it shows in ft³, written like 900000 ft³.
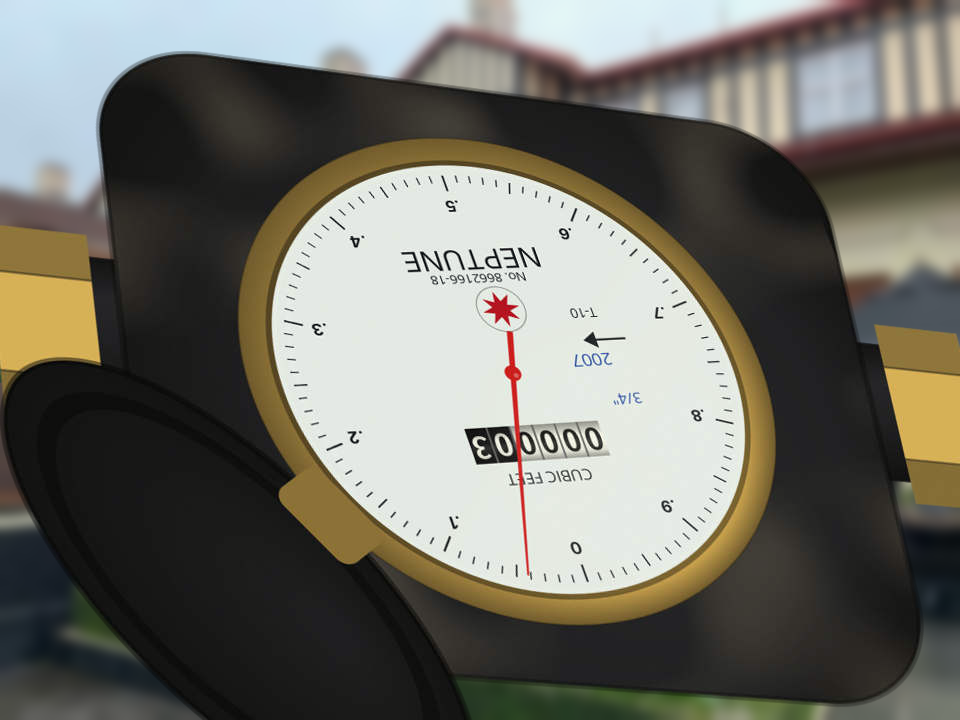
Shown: 3.04 ft³
